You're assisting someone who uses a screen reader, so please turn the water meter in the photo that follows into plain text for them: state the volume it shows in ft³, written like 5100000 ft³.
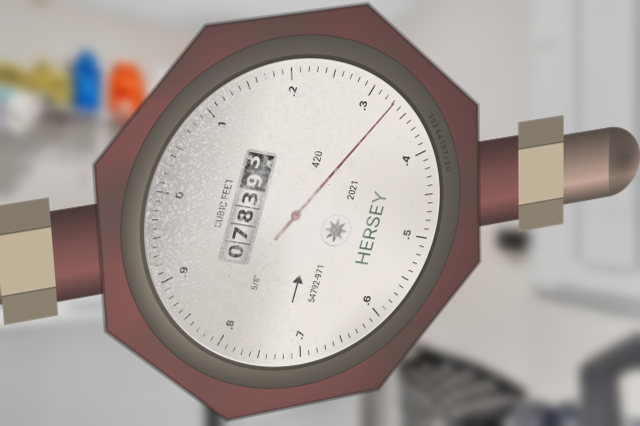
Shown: 78393.33 ft³
